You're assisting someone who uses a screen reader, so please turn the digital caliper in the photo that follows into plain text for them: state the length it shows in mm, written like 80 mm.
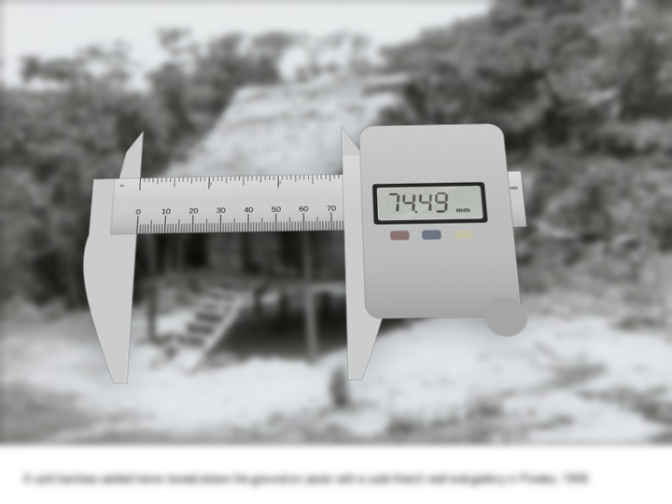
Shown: 74.49 mm
